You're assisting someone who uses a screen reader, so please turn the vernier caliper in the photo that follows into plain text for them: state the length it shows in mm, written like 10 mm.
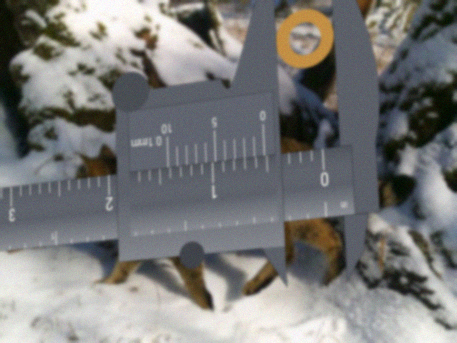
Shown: 5.2 mm
